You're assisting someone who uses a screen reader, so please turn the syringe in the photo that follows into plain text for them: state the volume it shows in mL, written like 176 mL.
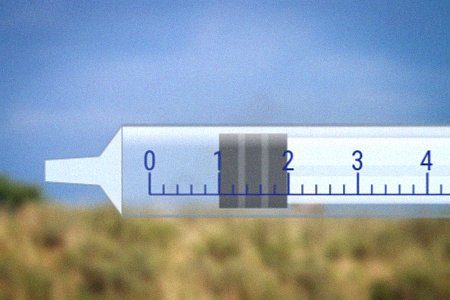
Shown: 1 mL
